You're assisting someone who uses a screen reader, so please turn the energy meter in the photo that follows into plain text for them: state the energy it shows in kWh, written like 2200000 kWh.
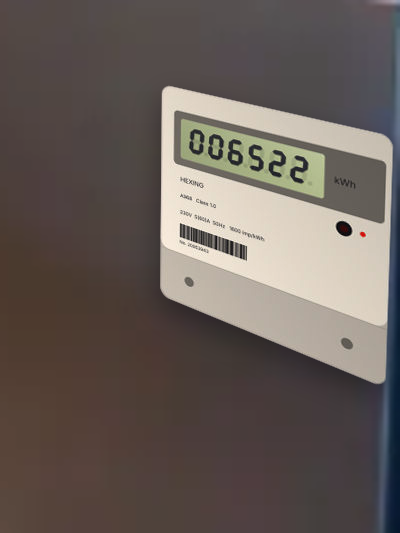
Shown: 6522 kWh
